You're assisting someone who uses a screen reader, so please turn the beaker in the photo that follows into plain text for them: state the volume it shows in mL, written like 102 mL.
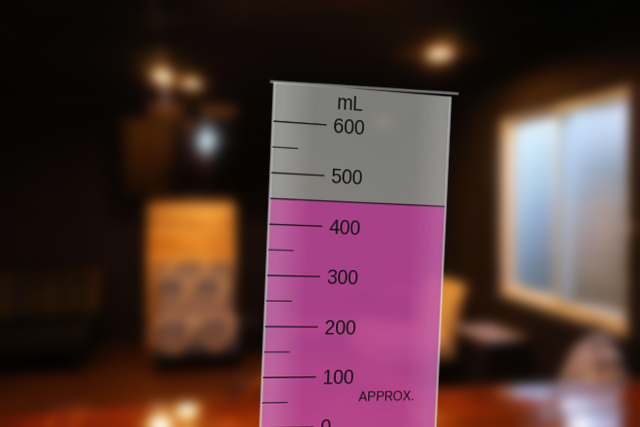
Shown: 450 mL
